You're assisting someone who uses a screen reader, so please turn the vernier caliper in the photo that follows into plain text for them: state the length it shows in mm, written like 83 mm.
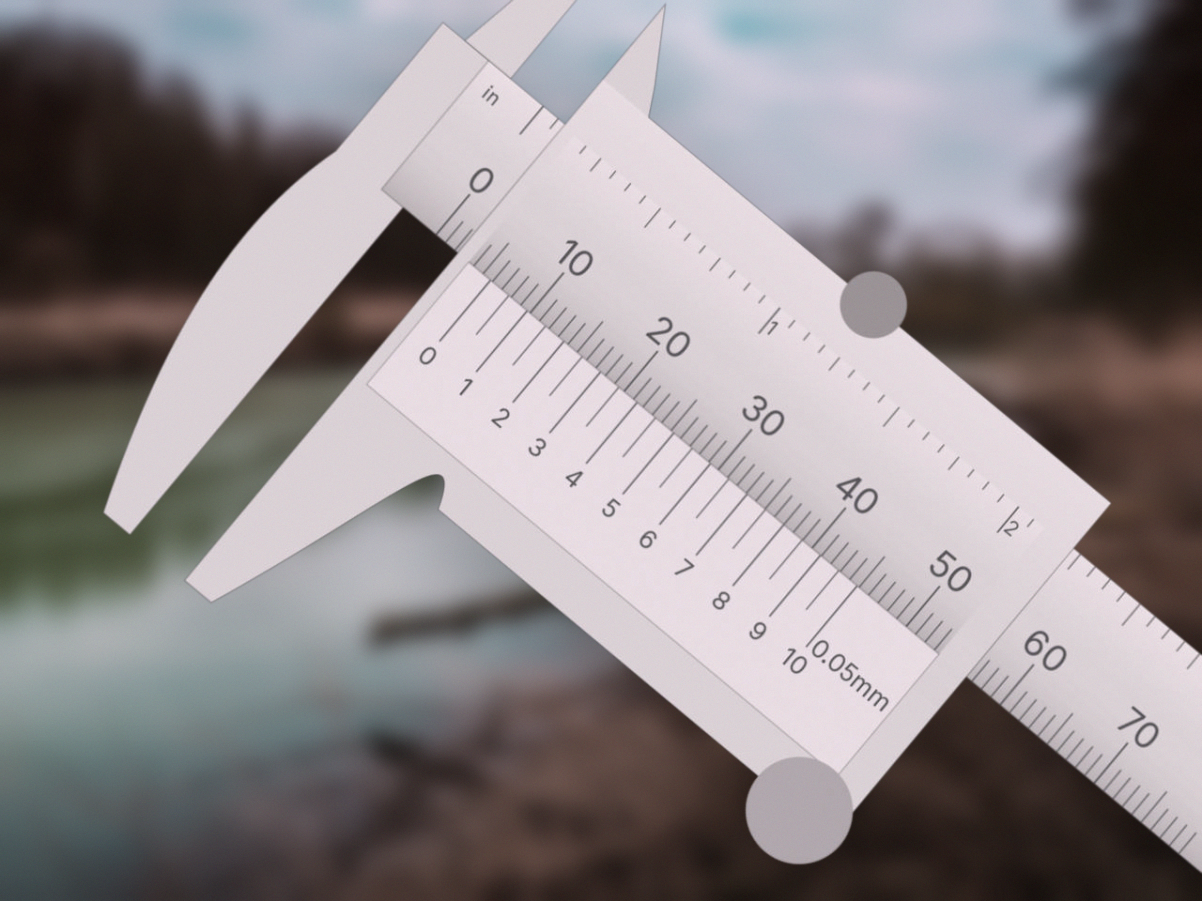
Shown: 5.8 mm
